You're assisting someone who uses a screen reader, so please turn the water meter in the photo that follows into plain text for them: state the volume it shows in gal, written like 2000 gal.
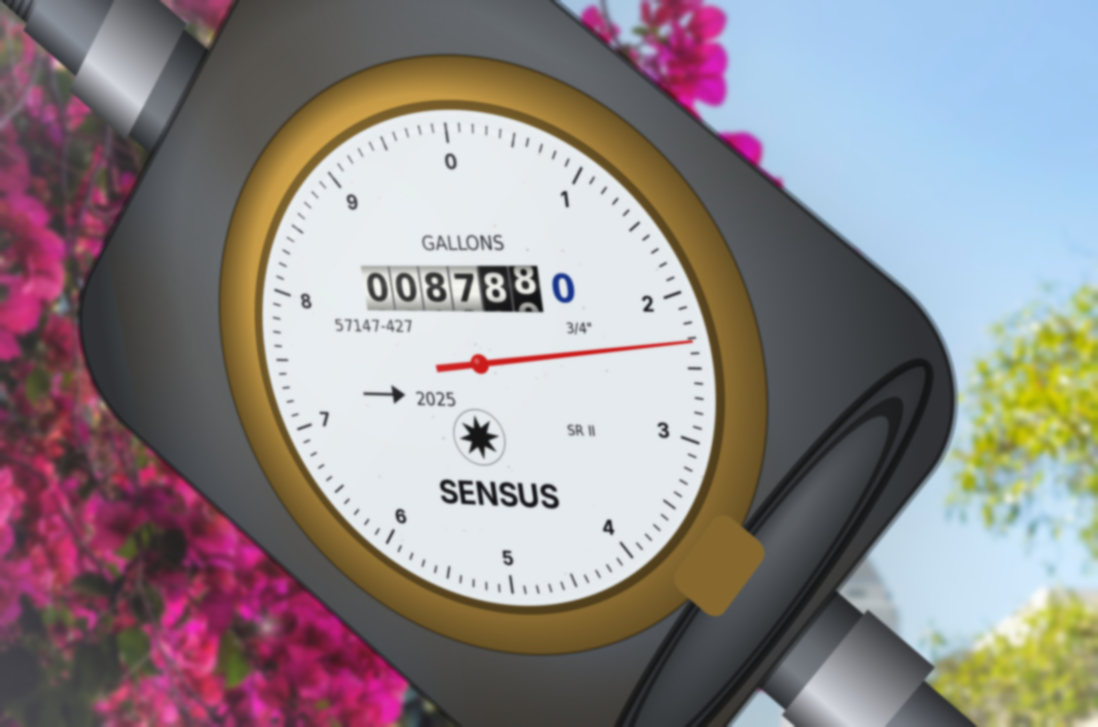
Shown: 87882.3 gal
